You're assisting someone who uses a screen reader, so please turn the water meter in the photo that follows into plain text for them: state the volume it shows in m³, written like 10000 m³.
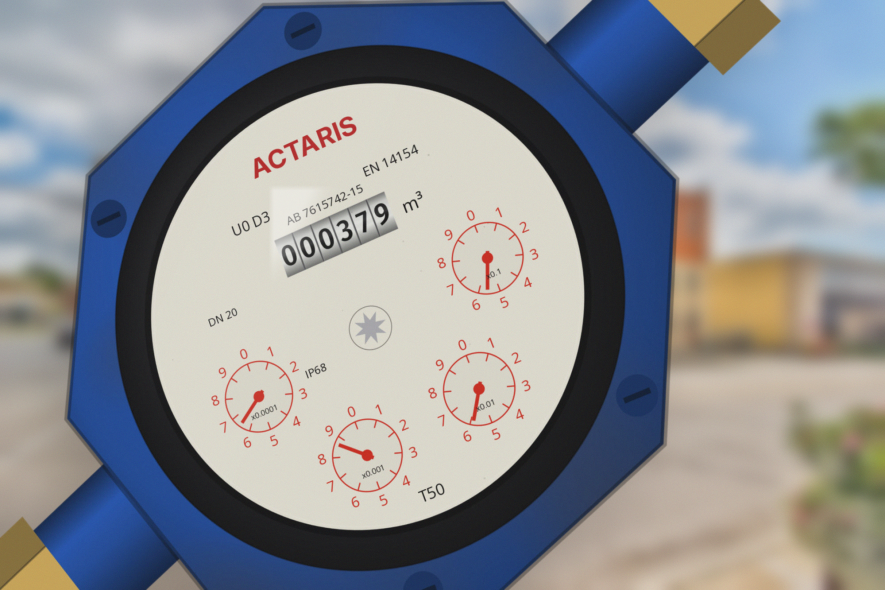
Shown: 379.5586 m³
